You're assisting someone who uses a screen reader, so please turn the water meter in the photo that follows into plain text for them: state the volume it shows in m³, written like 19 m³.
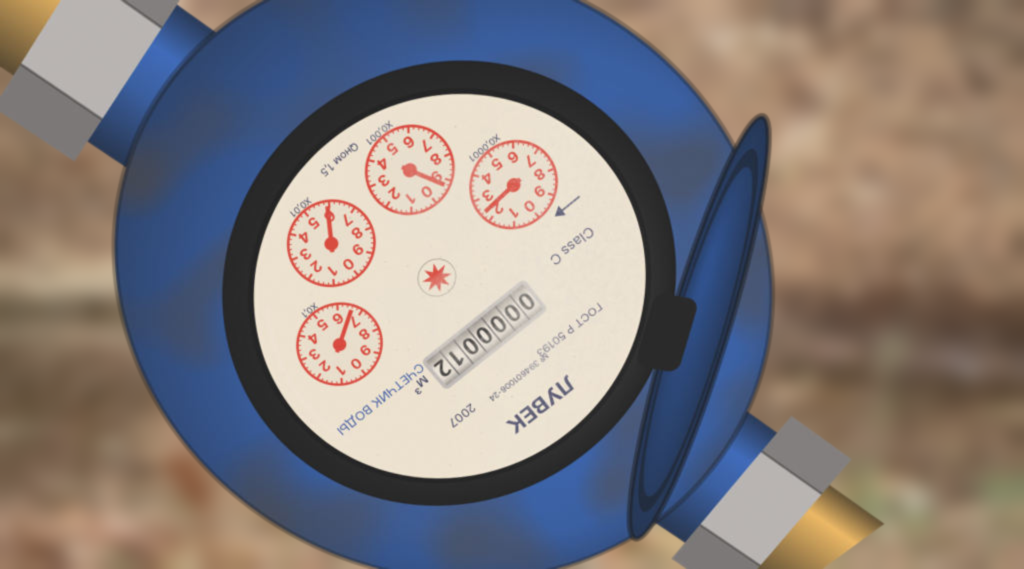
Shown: 12.6592 m³
